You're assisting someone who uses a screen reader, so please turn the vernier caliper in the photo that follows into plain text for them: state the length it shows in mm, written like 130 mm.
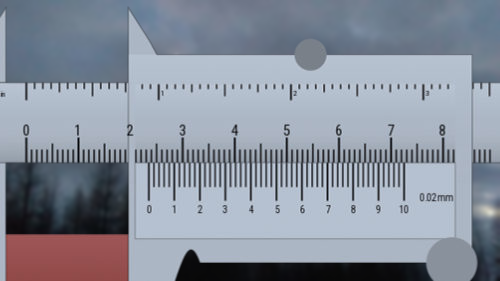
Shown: 23.5 mm
